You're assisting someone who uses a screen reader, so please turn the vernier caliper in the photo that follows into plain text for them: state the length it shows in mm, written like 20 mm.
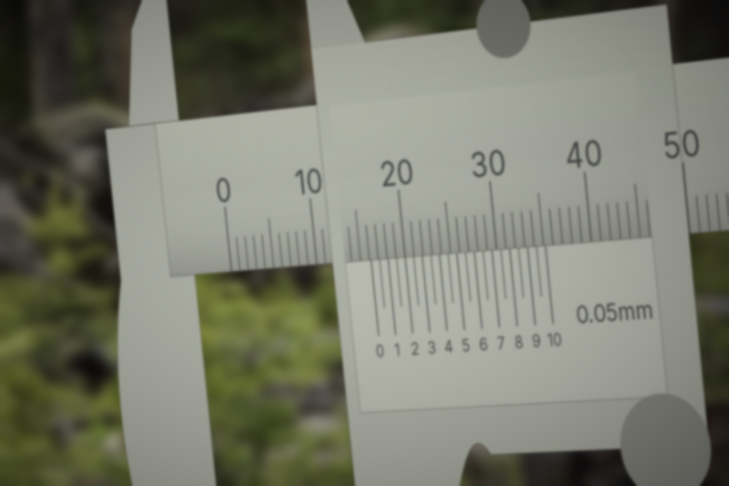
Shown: 16.2 mm
